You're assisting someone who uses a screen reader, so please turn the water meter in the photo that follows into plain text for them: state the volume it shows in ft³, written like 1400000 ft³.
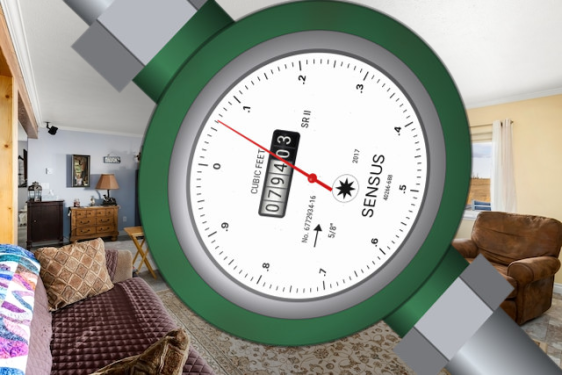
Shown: 79403.06 ft³
